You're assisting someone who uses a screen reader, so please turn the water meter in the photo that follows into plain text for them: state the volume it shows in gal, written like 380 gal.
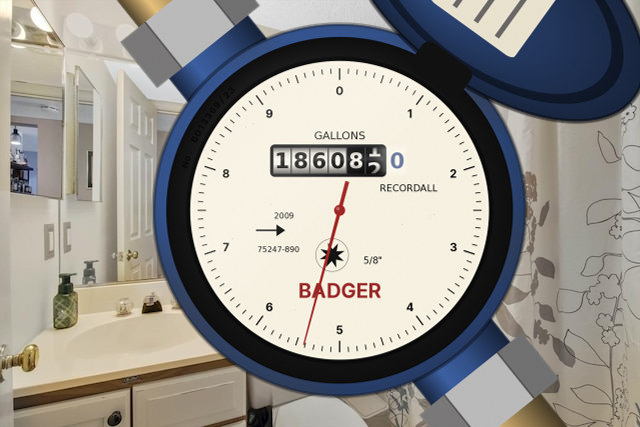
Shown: 1860815.4 gal
